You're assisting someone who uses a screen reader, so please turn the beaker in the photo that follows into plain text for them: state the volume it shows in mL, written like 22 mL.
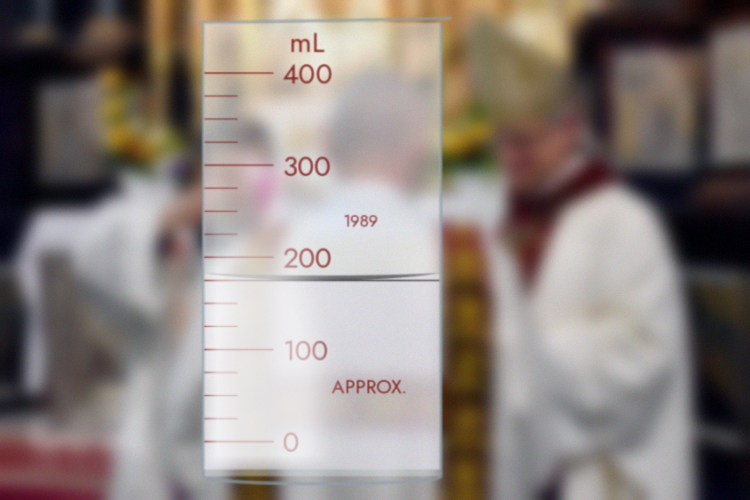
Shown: 175 mL
